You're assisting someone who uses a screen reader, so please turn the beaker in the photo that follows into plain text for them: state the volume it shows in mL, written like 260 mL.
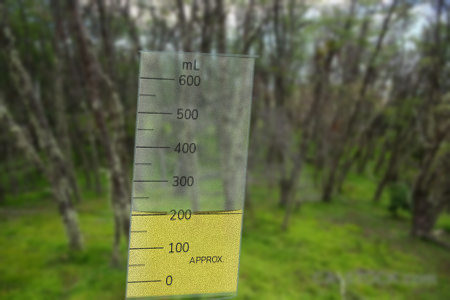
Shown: 200 mL
